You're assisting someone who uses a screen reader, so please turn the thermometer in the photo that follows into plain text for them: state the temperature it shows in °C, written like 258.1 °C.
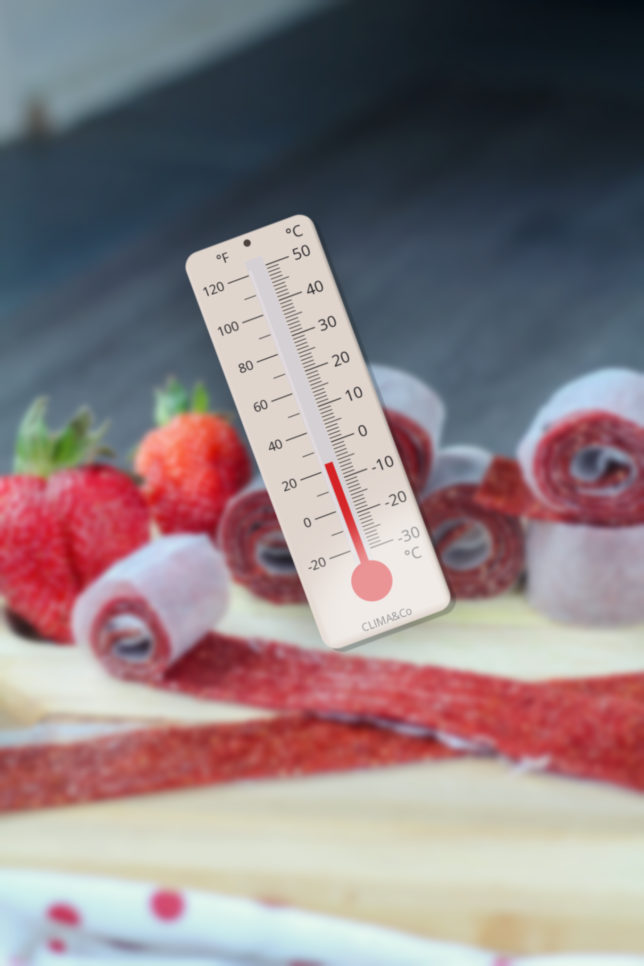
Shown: -5 °C
